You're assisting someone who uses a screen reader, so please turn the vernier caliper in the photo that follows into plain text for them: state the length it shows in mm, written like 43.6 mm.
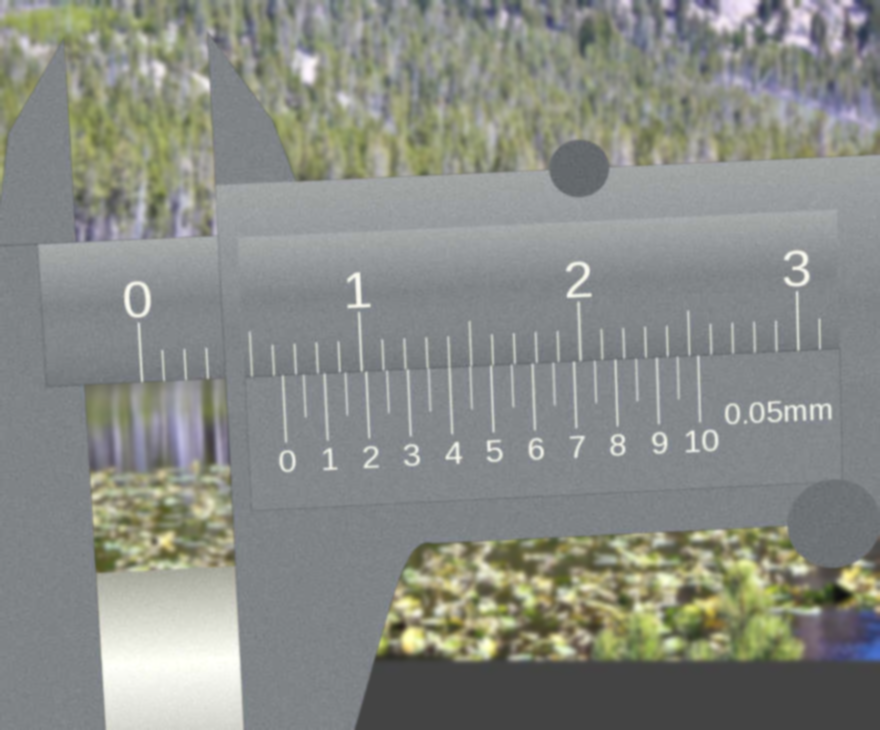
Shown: 6.4 mm
